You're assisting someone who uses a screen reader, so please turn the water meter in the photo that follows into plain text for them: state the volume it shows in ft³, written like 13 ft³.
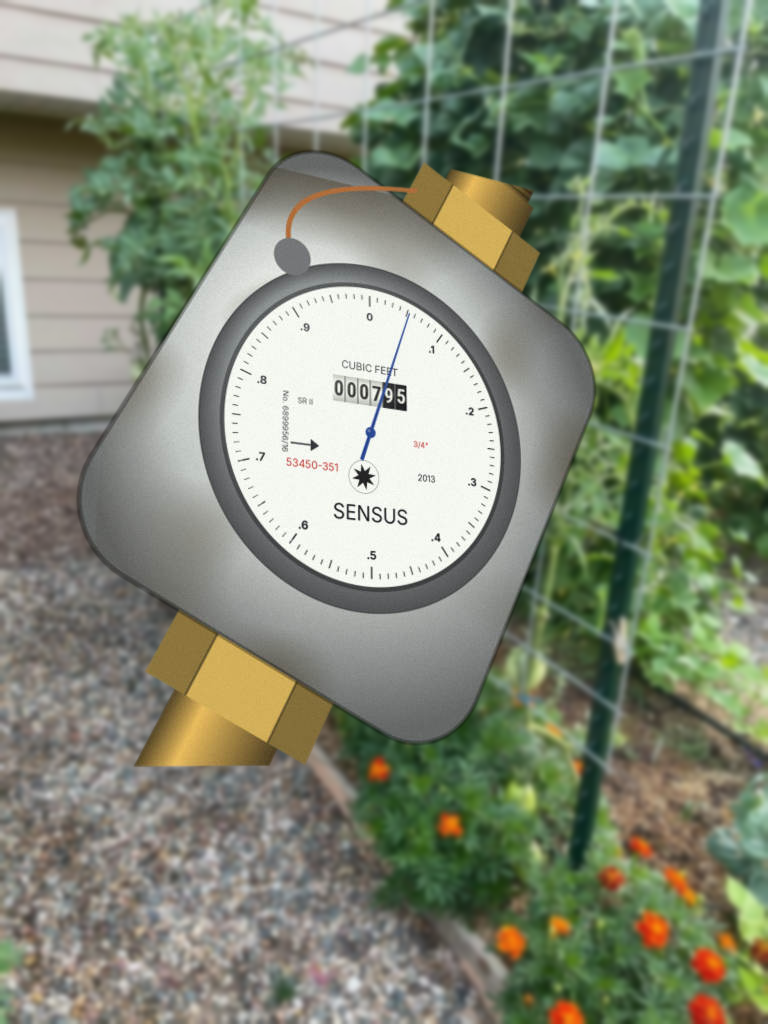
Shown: 795.05 ft³
